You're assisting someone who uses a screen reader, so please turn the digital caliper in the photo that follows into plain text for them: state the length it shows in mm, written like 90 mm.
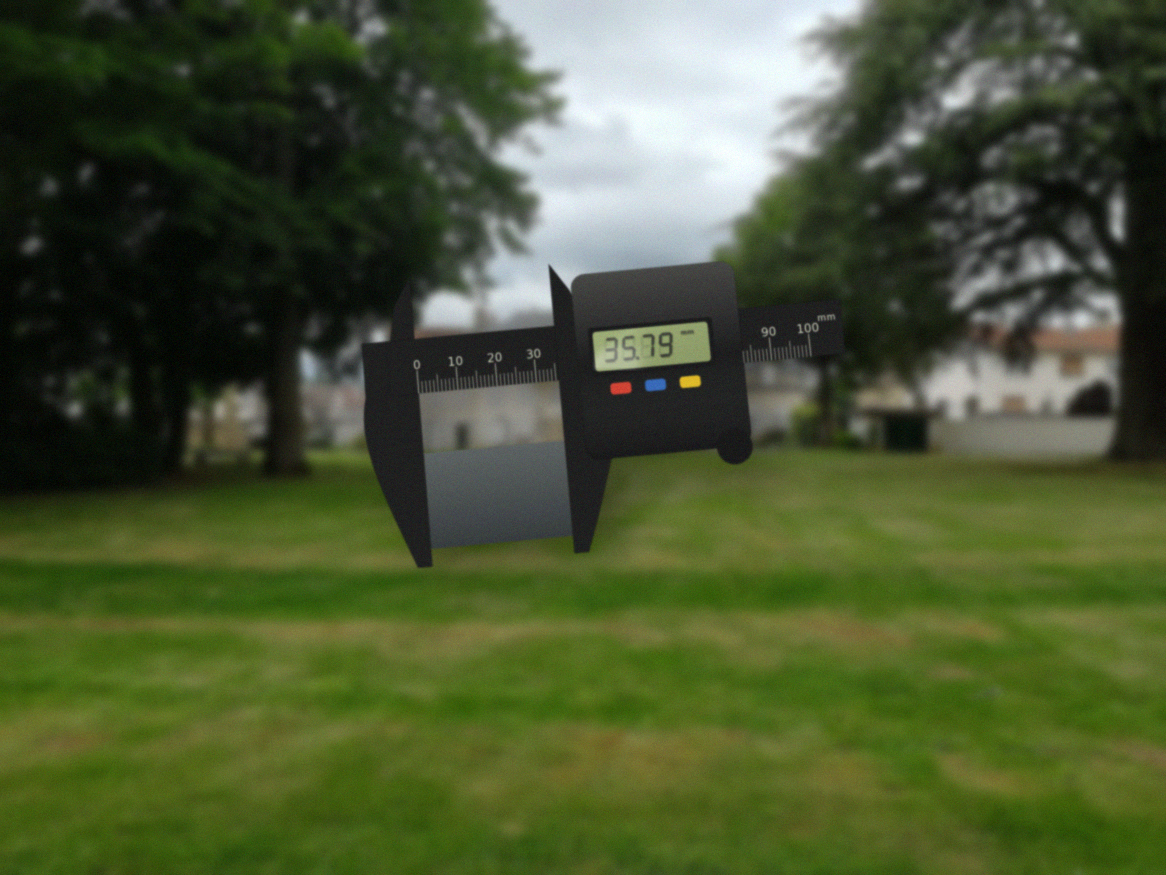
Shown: 35.79 mm
